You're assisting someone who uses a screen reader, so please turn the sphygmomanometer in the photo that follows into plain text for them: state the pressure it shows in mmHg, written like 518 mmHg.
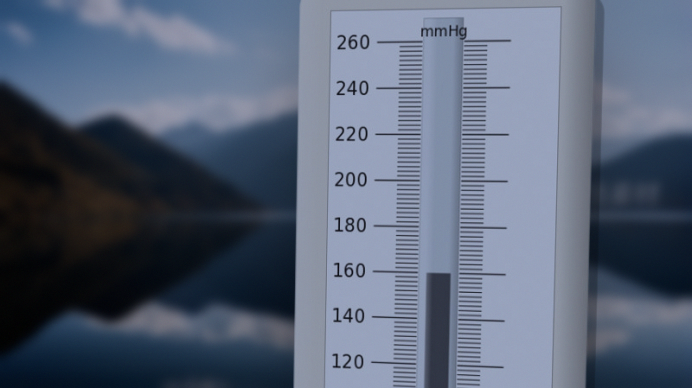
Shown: 160 mmHg
